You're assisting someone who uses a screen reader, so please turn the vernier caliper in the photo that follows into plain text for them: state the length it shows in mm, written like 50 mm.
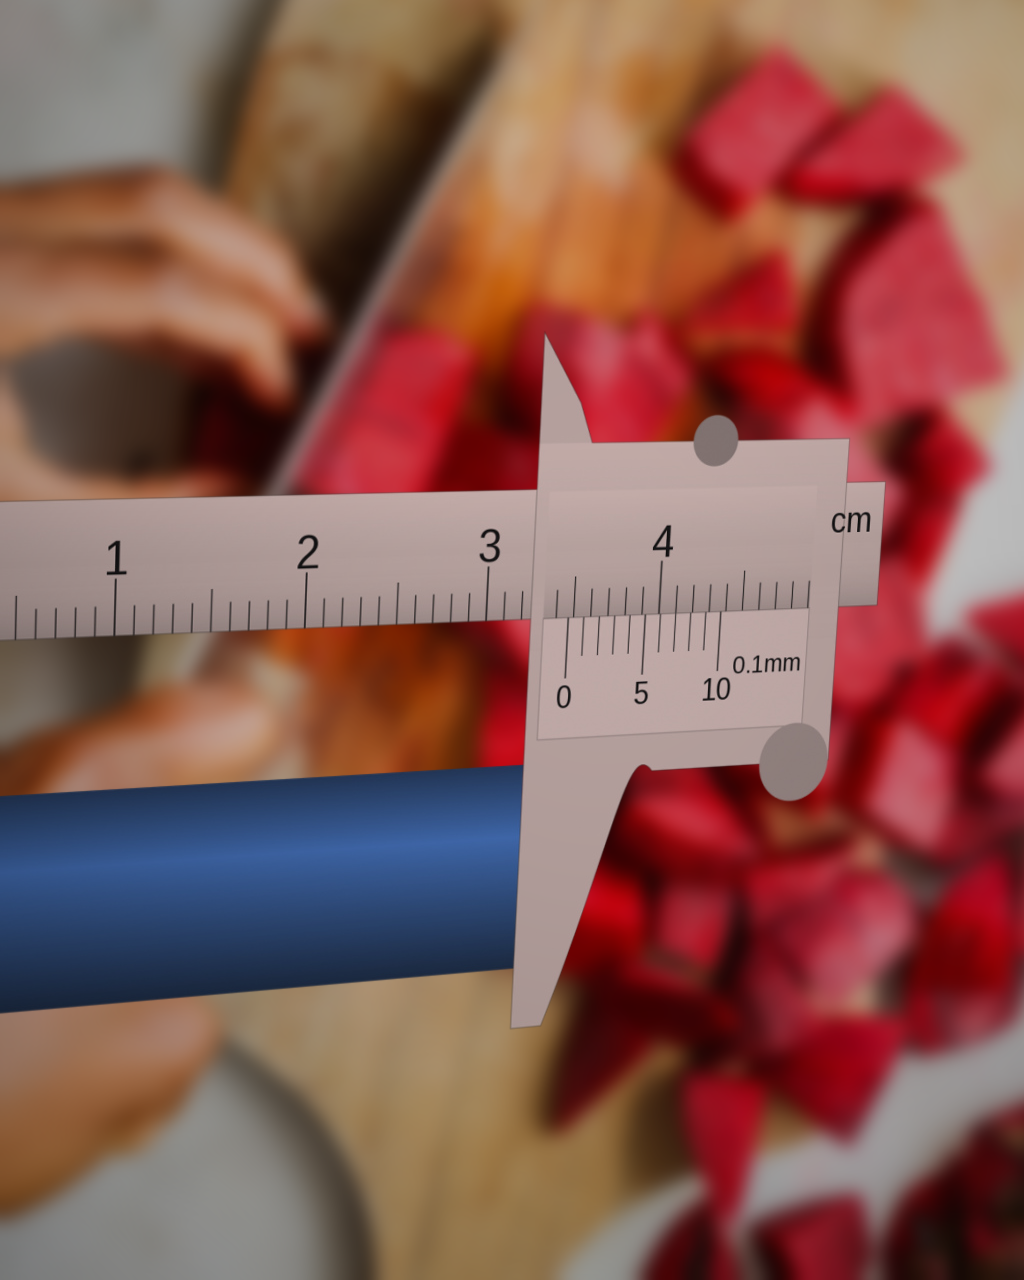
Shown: 34.7 mm
